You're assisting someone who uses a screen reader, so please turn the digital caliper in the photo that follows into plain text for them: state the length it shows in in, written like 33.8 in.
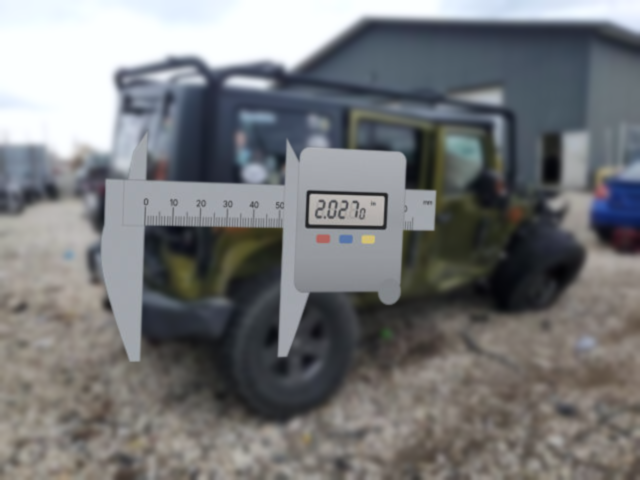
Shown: 2.0270 in
